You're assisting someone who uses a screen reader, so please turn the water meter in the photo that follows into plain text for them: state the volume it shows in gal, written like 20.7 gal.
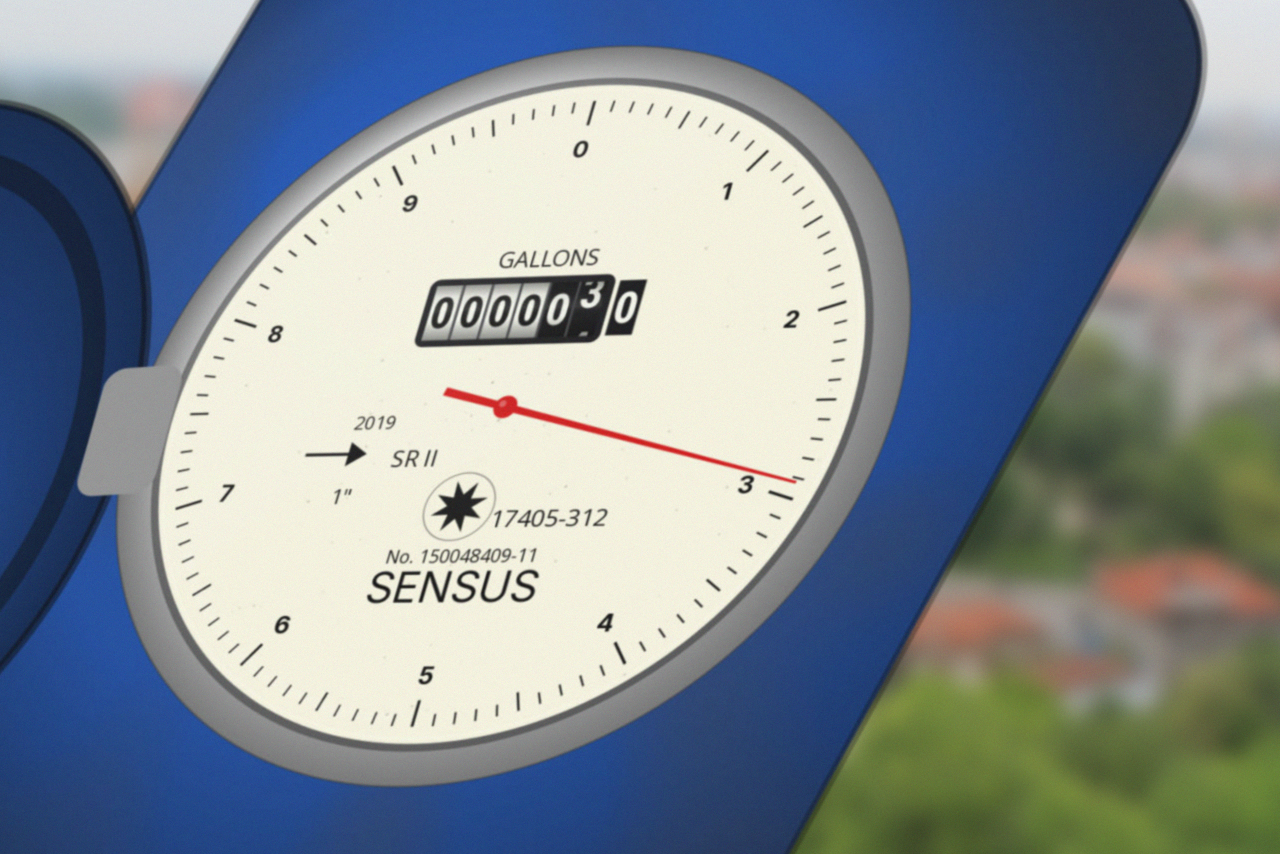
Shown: 32.9 gal
